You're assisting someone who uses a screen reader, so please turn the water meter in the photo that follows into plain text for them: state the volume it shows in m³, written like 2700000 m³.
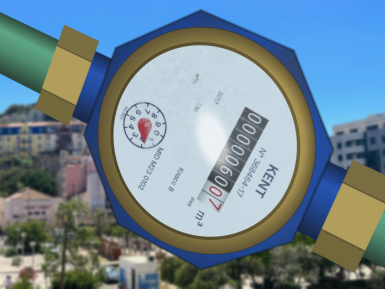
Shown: 60.071 m³
